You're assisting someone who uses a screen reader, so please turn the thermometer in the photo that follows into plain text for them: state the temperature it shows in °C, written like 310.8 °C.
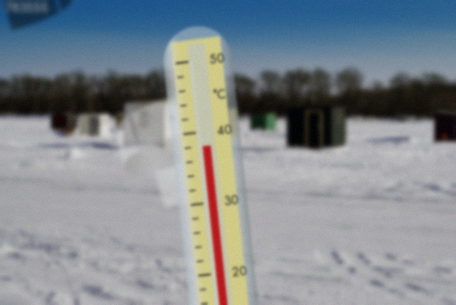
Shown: 38 °C
